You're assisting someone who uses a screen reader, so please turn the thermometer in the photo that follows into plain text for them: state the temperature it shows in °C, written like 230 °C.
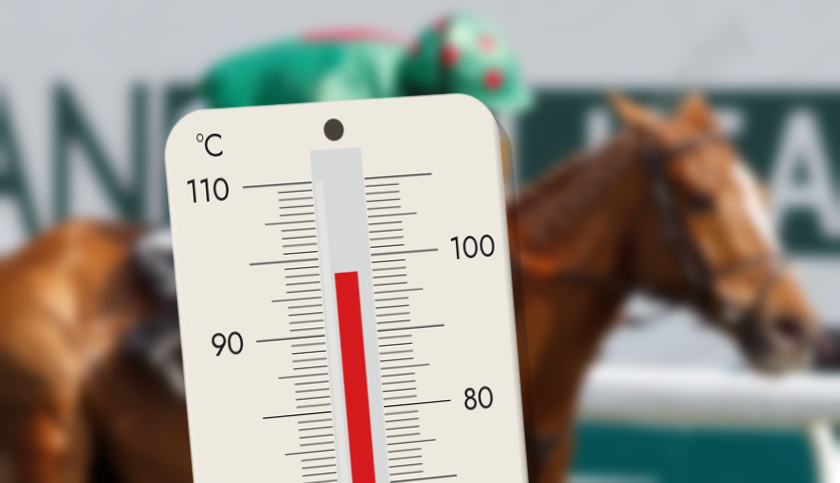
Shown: 98 °C
